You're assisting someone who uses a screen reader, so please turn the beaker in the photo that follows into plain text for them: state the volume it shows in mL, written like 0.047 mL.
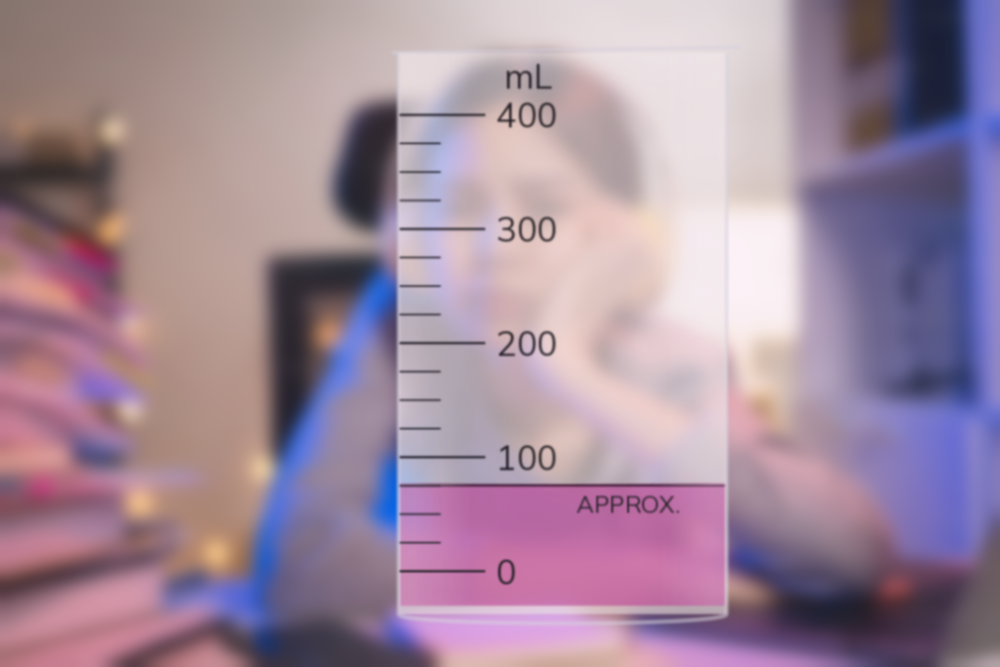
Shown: 75 mL
